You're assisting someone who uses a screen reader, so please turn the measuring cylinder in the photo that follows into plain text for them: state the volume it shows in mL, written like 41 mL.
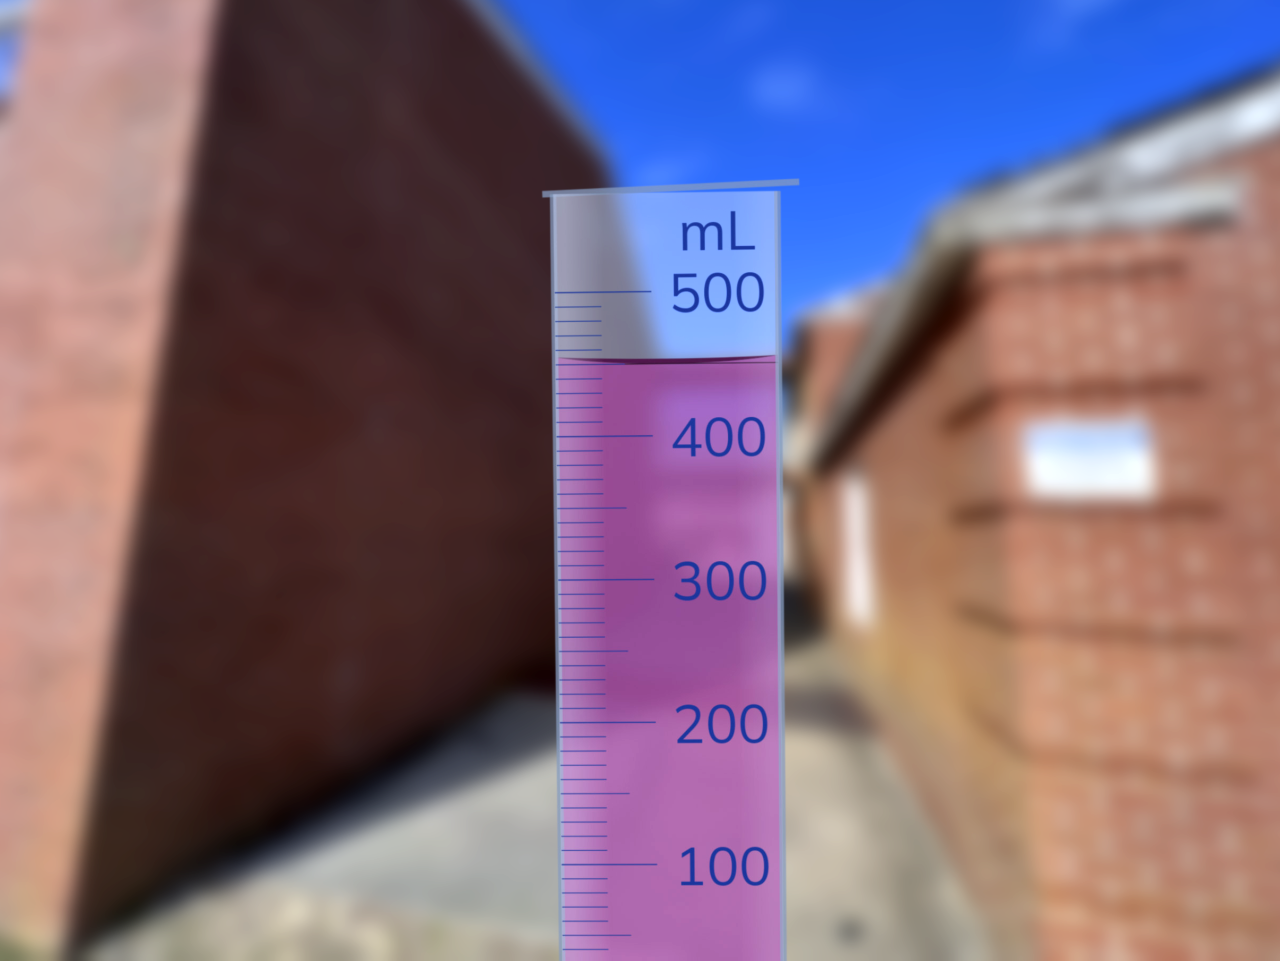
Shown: 450 mL
